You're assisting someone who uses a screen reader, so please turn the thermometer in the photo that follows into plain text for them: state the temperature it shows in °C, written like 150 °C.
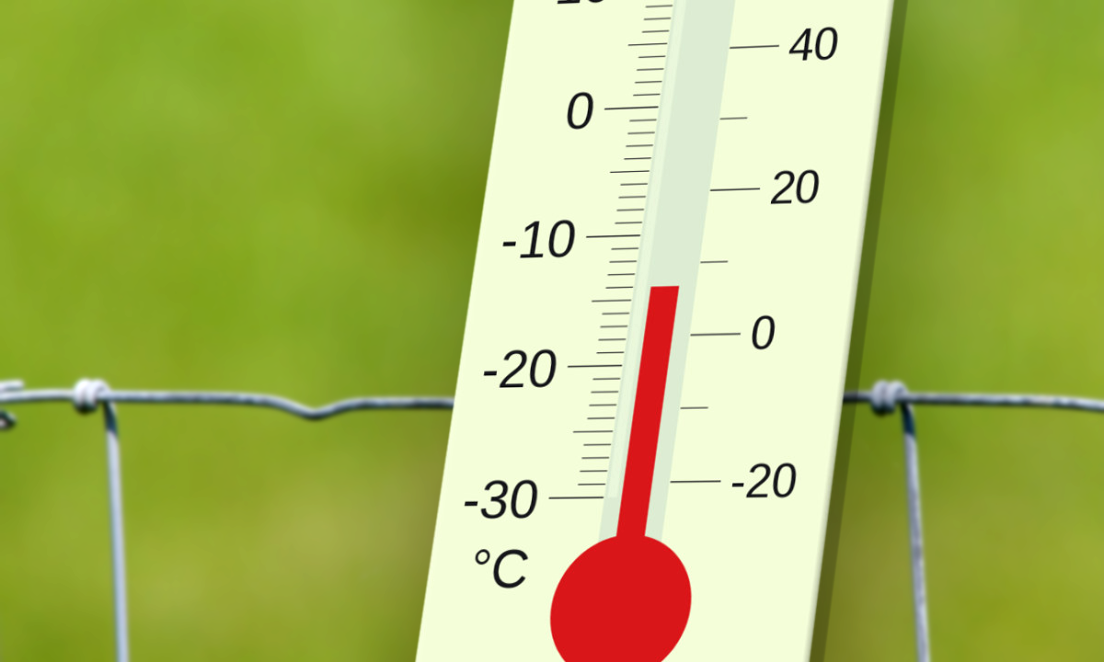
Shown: -14 °C
